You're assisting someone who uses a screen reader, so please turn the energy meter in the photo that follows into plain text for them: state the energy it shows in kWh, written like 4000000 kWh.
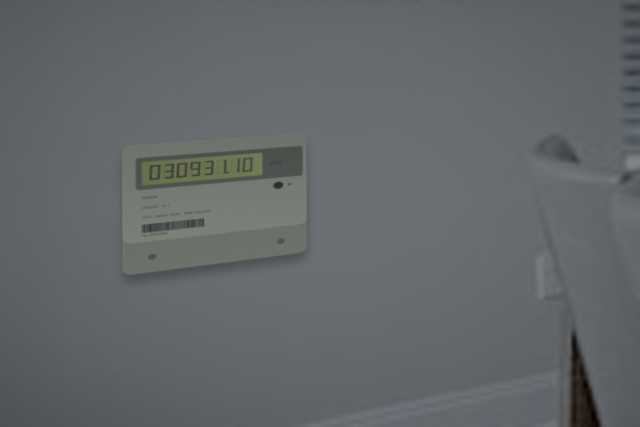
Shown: 30931.10 kWh
